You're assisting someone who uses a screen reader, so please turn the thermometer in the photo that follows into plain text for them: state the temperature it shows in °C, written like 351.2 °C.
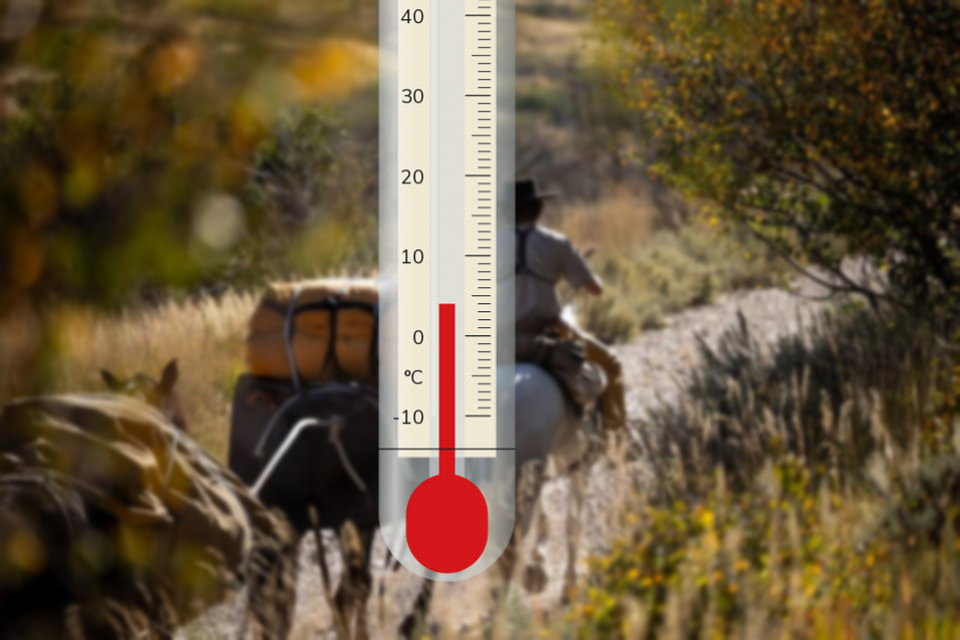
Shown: 4 °C
